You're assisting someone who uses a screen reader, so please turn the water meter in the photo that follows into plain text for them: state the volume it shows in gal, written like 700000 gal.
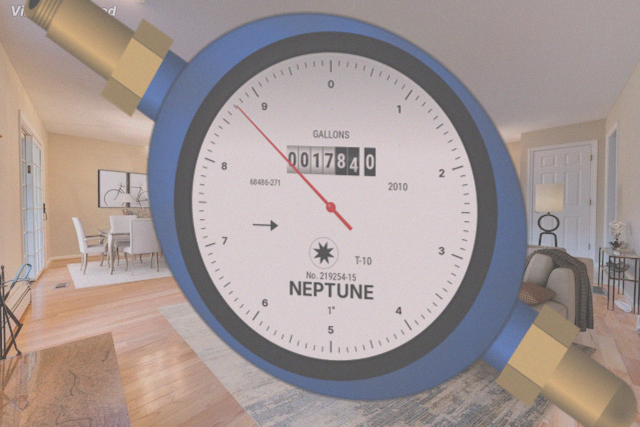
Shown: 17838.7 gal
